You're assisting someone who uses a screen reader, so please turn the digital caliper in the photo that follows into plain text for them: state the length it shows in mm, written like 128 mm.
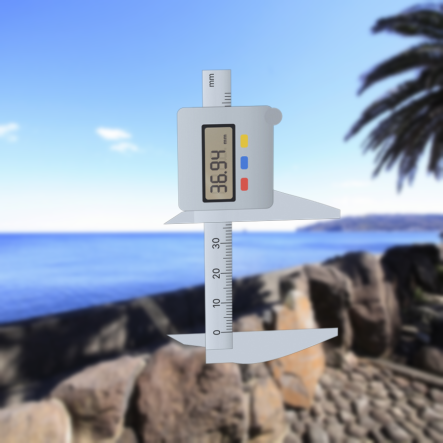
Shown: 36.94 mm
